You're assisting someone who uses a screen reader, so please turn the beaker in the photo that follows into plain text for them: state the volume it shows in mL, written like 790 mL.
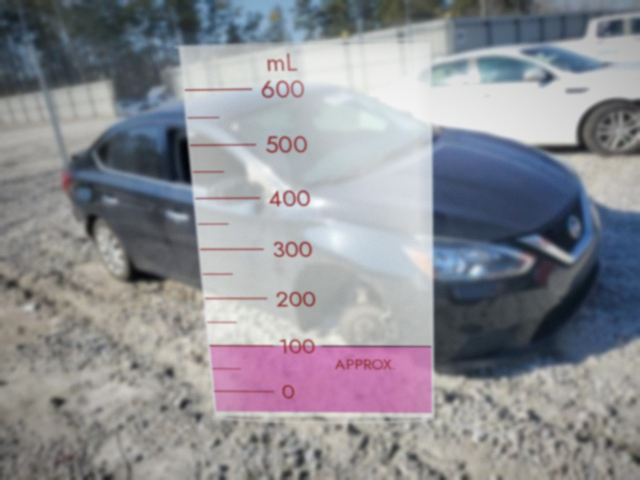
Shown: 100 mL
